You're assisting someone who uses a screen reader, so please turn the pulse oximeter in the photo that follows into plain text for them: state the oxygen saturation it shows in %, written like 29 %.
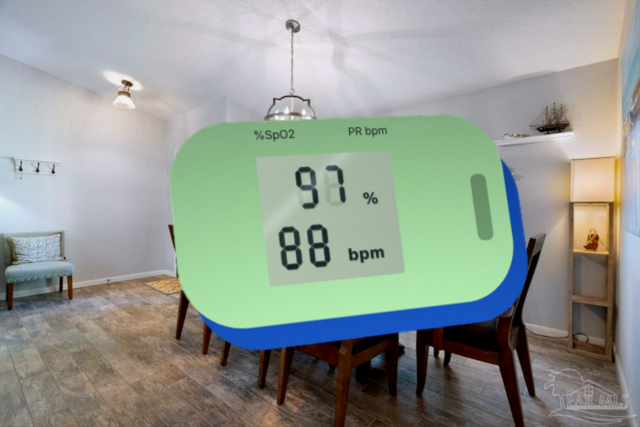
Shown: 97 %
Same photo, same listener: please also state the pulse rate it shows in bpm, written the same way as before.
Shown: 88 bpm
